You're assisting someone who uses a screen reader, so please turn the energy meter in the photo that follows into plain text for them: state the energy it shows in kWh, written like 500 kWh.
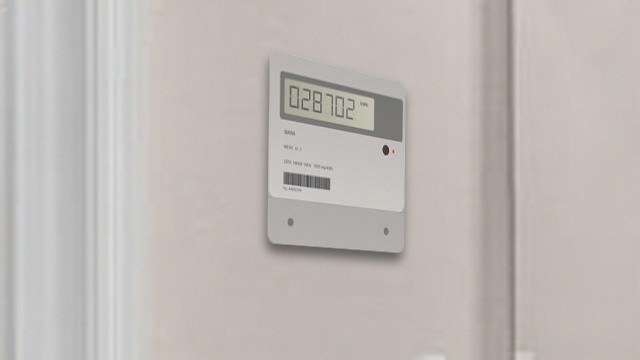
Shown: 28702 kWh
